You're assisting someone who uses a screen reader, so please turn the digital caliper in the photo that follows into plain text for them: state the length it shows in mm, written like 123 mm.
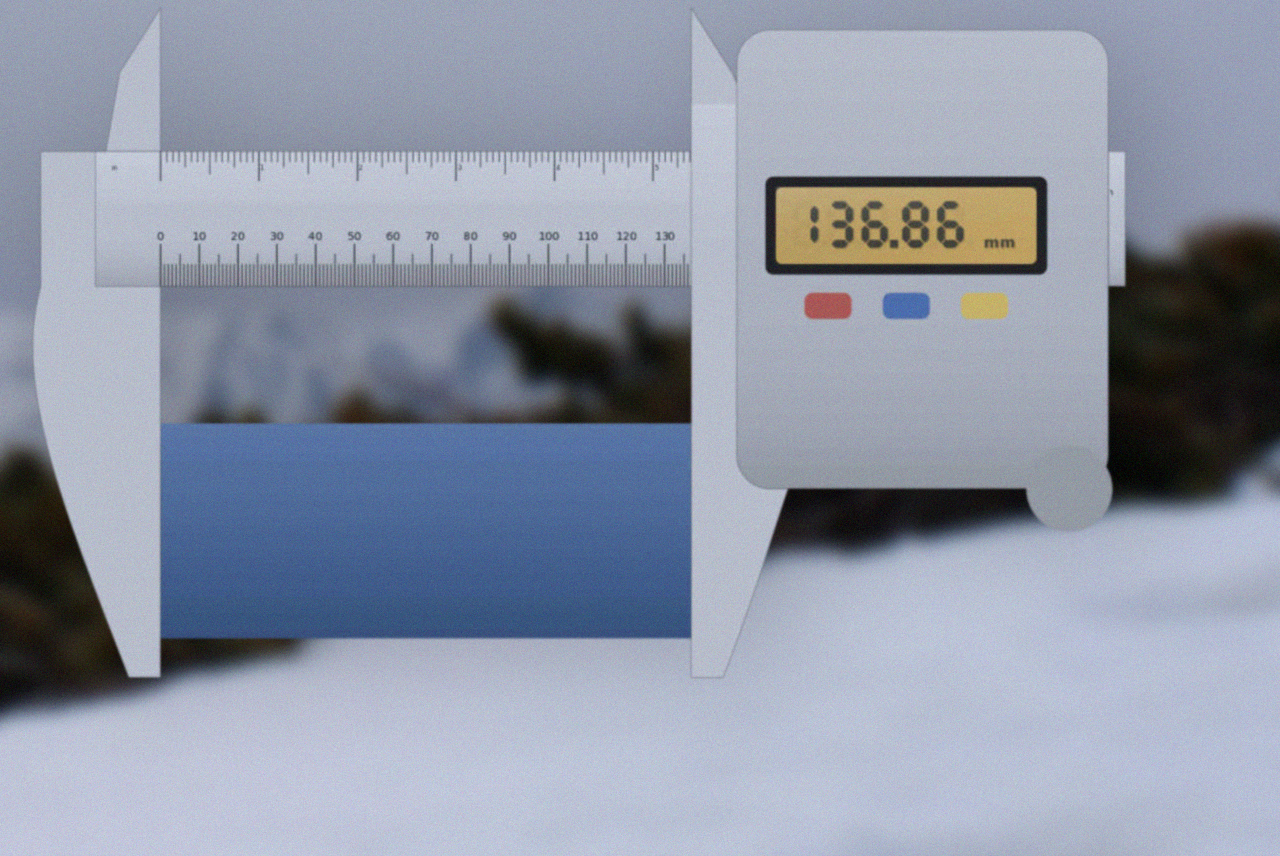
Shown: 136.86 mm
